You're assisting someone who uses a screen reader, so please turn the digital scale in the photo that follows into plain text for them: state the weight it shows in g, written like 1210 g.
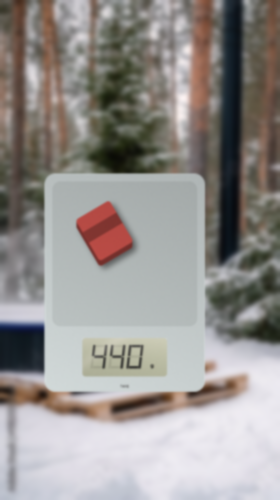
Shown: 440 g
